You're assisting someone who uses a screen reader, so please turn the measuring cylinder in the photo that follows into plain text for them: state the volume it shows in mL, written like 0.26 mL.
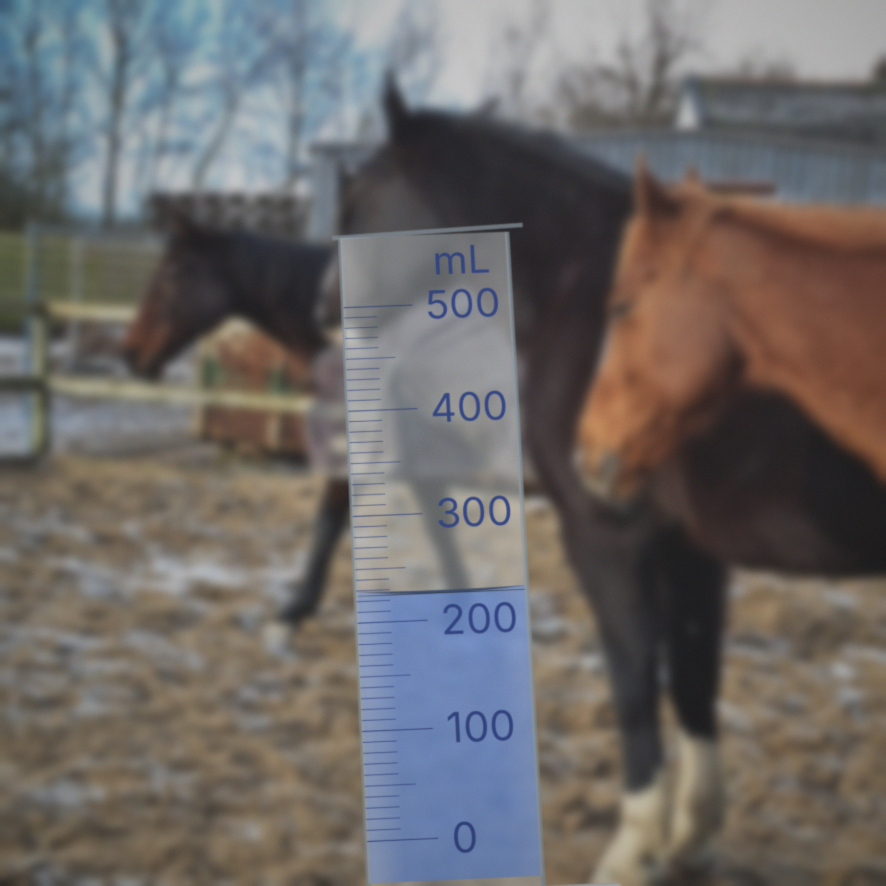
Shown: 225 mL
